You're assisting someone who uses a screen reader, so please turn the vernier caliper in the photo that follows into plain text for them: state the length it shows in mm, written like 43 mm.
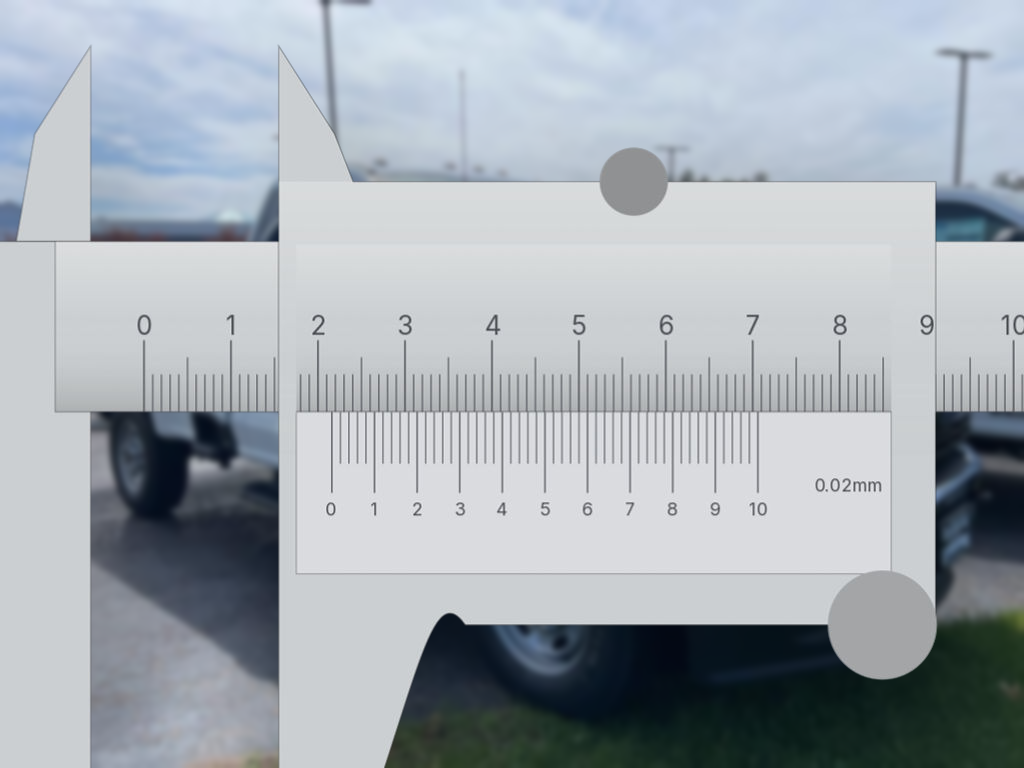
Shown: 21.6 mm
